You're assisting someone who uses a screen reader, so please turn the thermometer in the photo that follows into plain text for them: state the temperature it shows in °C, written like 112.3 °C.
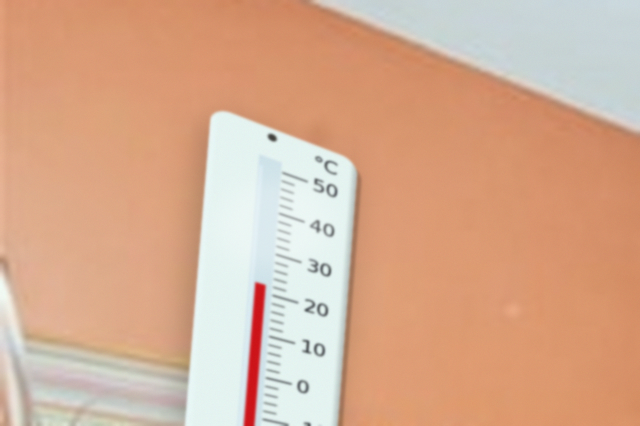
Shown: 22 °C
